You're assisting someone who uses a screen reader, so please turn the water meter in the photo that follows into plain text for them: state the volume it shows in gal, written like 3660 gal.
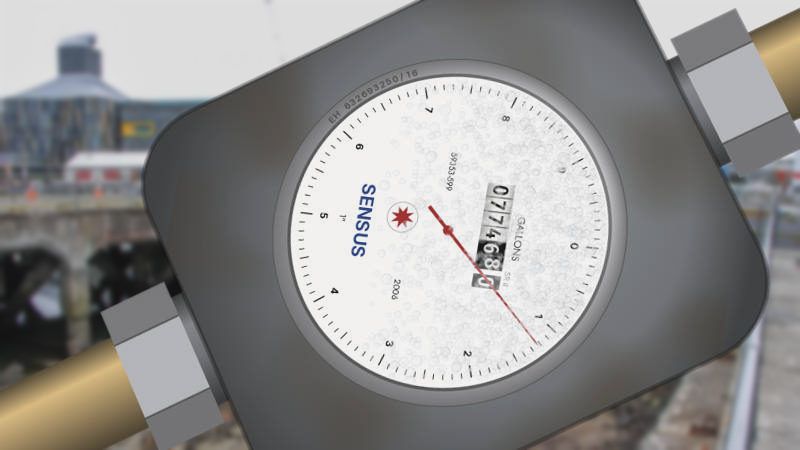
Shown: 774681.2 gal
